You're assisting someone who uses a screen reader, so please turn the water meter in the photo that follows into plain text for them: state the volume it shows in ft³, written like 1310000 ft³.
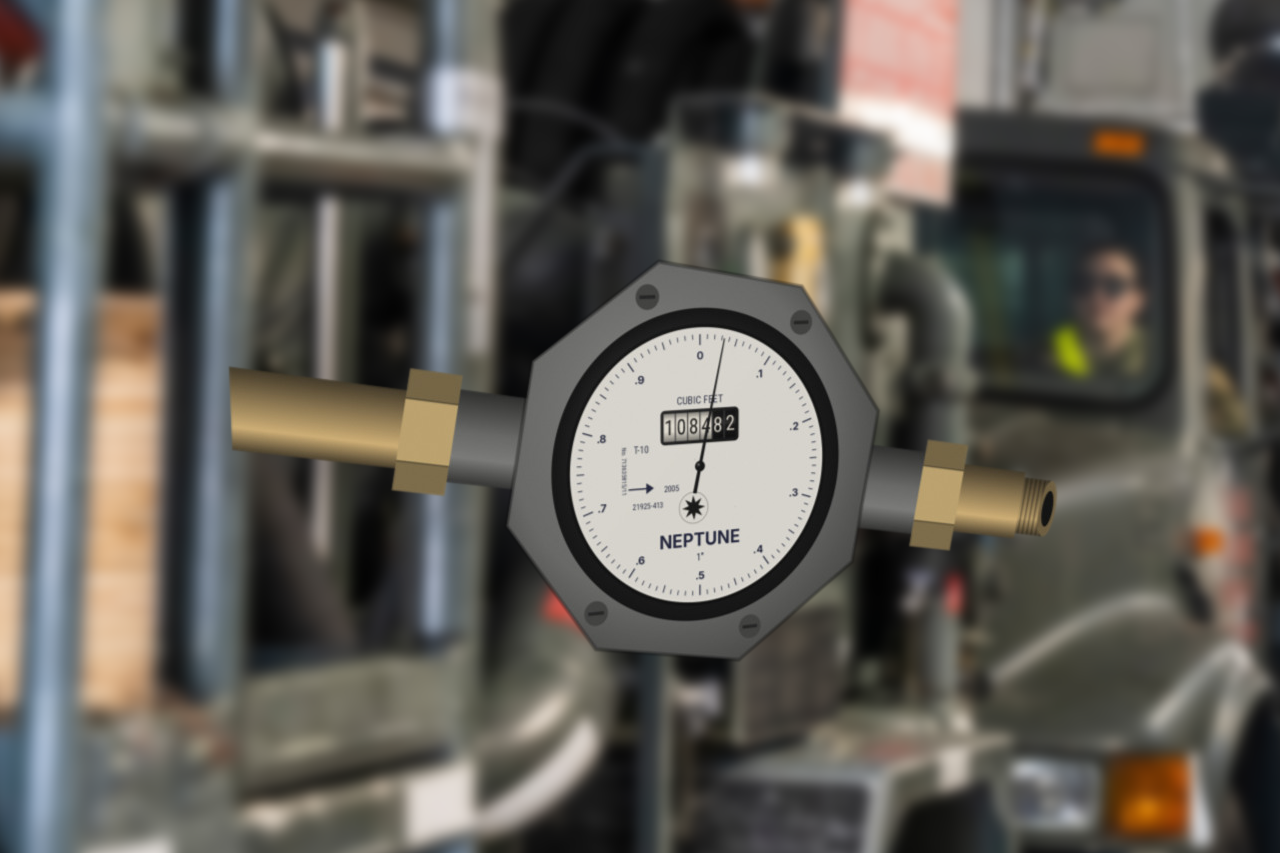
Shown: 108482.03 ft³
